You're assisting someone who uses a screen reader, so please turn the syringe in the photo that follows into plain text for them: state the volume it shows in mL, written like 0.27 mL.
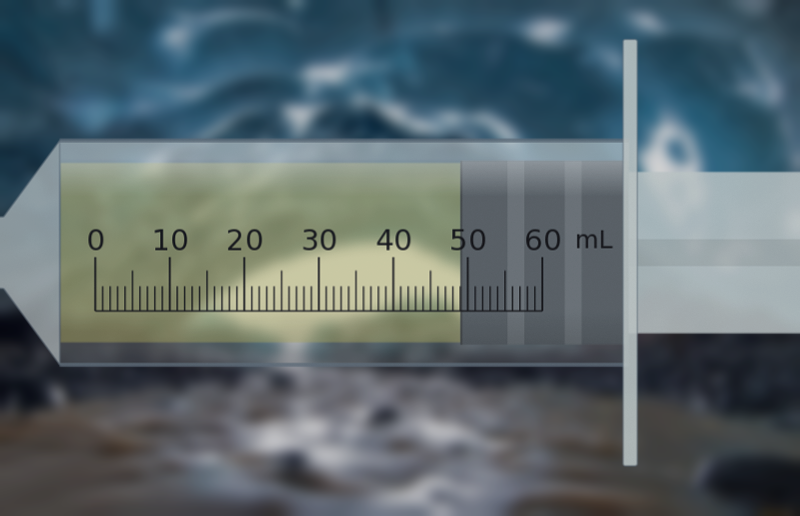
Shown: 49 mL
